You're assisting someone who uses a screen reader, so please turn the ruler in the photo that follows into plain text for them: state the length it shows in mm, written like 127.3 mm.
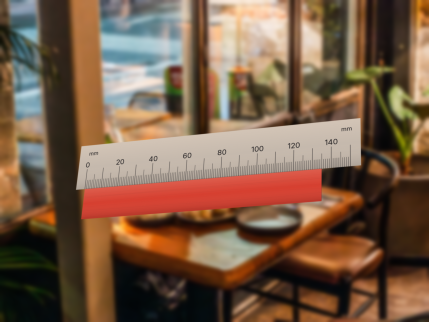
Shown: 135 mm
